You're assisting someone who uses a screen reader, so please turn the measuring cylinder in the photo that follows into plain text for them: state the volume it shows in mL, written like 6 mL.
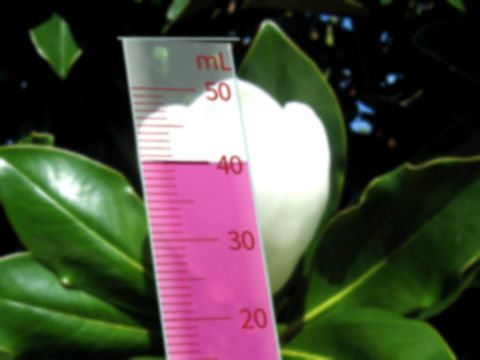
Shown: 40 mL
